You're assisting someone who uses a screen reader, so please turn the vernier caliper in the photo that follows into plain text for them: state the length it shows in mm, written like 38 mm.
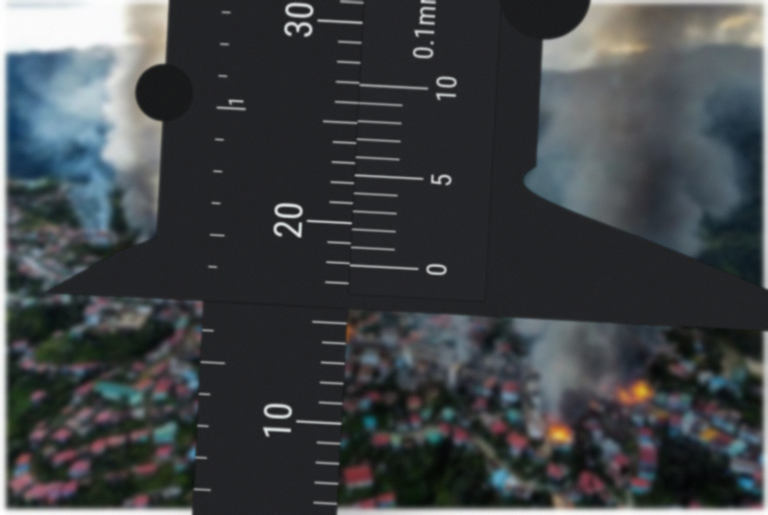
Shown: 17.9 mm
